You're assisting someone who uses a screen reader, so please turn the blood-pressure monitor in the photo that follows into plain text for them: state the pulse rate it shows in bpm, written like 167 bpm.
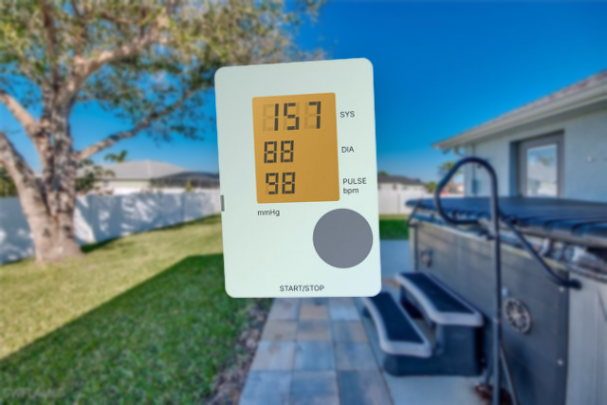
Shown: 98 bpm
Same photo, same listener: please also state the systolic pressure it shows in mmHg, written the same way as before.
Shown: 157 mmHg
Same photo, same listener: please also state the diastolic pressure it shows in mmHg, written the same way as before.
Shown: 88 mmHg
